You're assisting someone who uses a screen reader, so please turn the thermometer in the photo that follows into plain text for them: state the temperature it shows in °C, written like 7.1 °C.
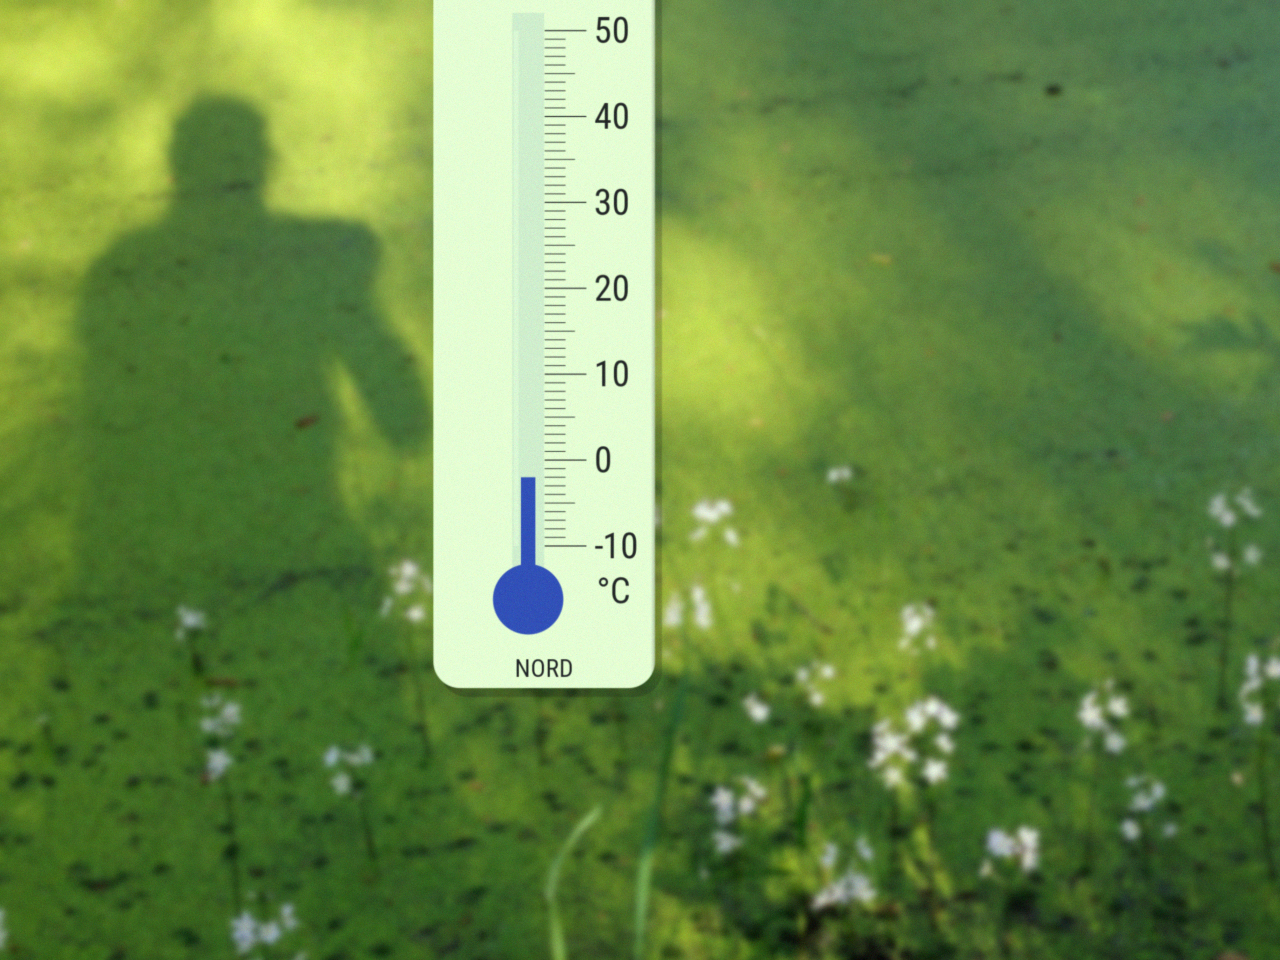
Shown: -2 °C
